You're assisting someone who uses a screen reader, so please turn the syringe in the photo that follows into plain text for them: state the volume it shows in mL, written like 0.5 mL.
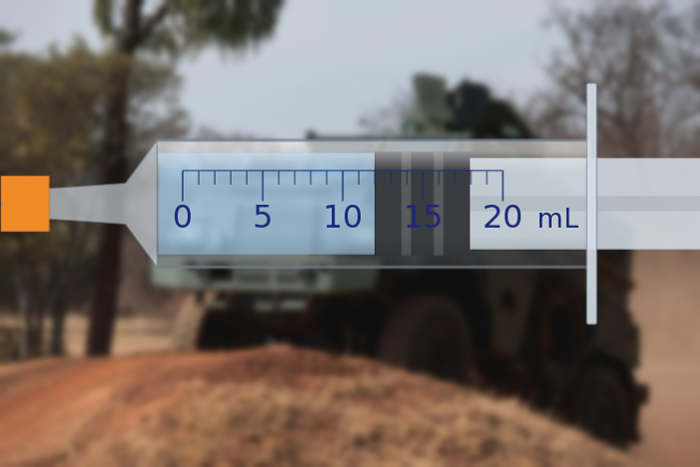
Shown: 12 mL
